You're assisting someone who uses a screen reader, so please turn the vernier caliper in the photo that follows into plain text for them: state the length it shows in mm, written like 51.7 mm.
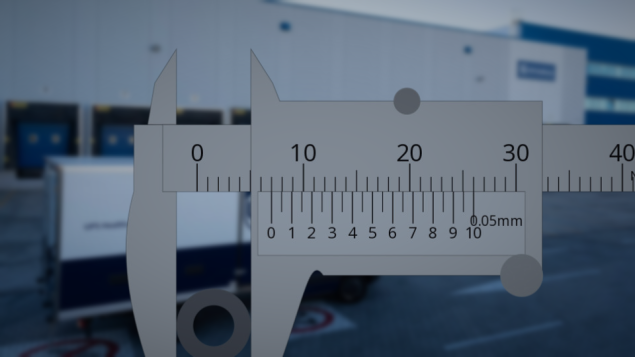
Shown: 7.0 mm
